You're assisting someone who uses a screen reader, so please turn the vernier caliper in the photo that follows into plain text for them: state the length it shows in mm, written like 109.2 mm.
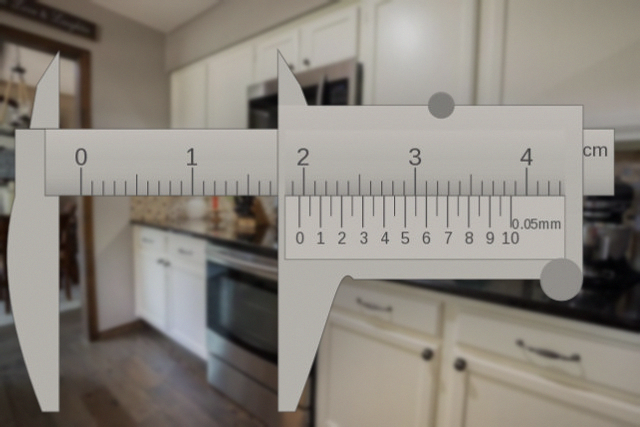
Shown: 19.6 mm
